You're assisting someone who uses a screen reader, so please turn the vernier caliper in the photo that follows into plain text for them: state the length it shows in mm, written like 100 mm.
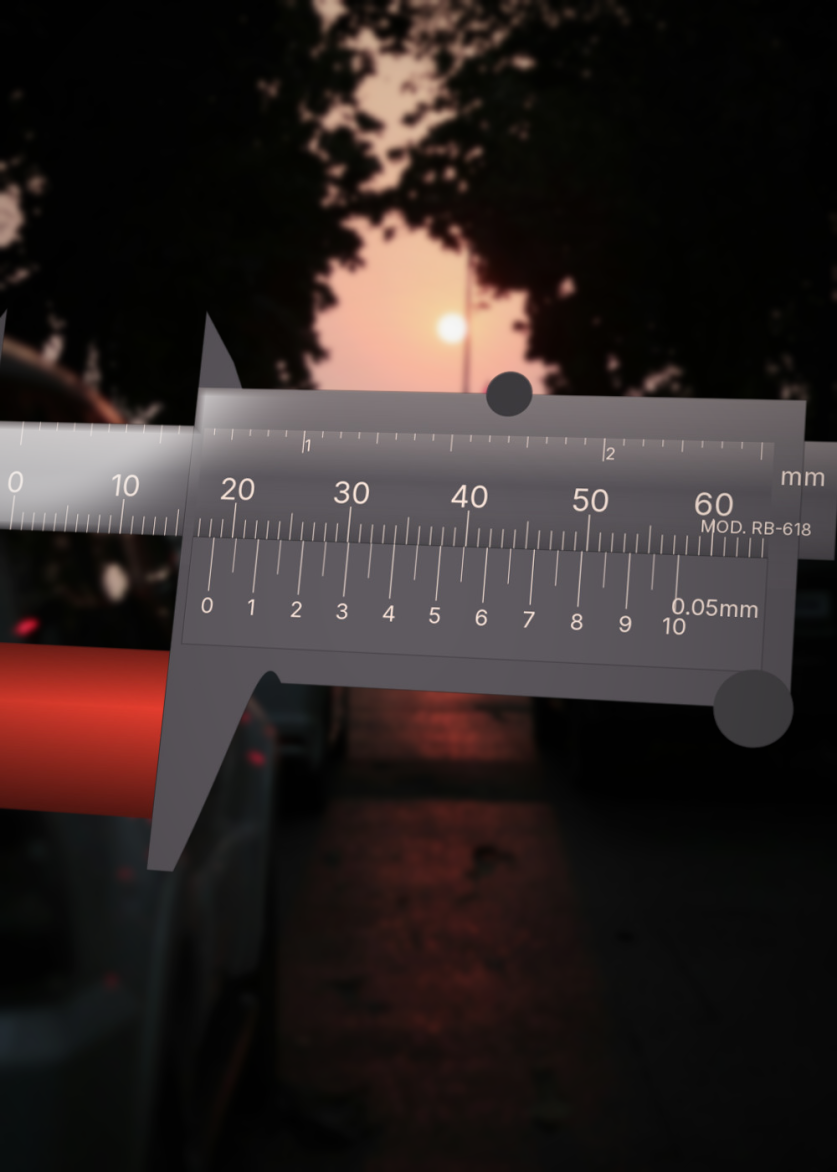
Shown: 18.4 mm
